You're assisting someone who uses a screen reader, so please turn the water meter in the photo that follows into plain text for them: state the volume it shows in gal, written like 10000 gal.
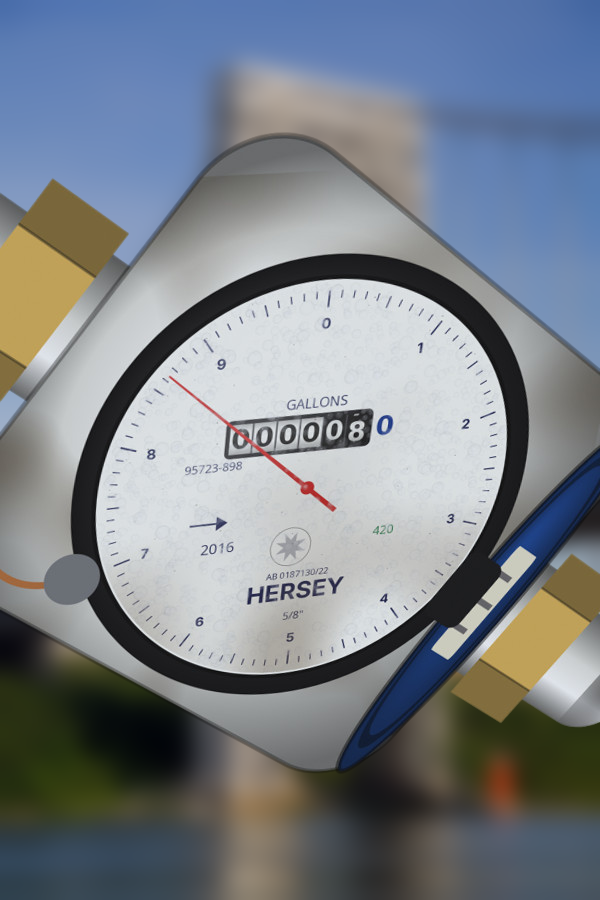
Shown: 78.6 gal
